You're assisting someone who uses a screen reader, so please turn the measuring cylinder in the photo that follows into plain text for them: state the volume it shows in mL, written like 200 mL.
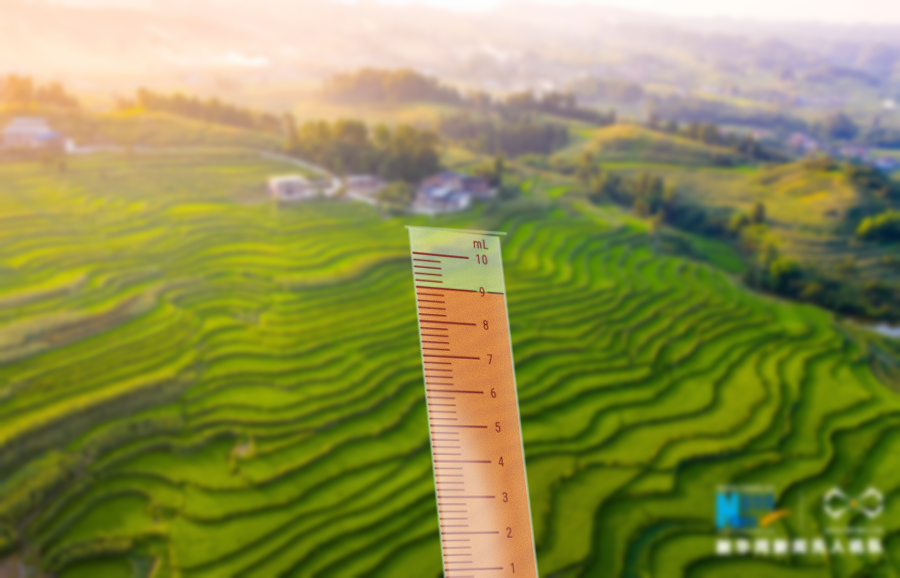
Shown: 9 mL
